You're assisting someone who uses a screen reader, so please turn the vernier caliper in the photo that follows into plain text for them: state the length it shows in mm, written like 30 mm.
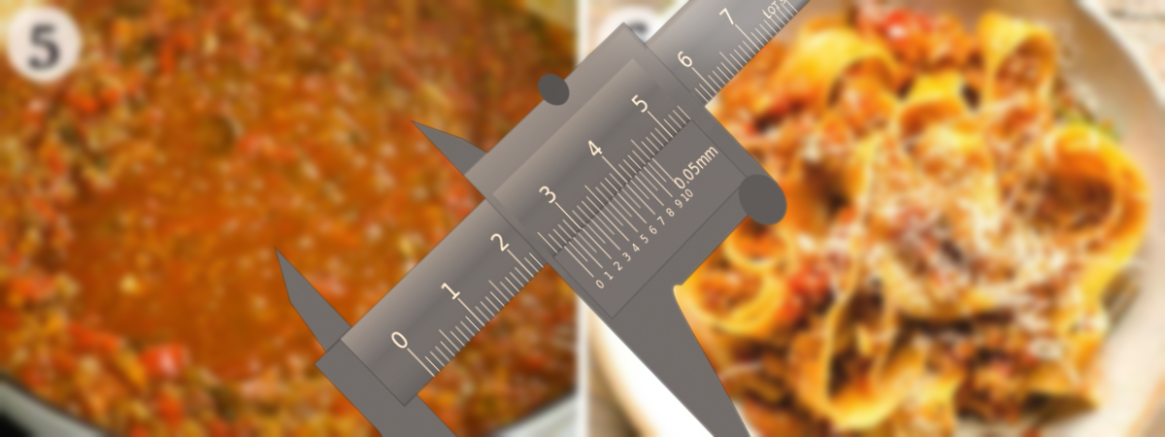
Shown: 26.4 mm
